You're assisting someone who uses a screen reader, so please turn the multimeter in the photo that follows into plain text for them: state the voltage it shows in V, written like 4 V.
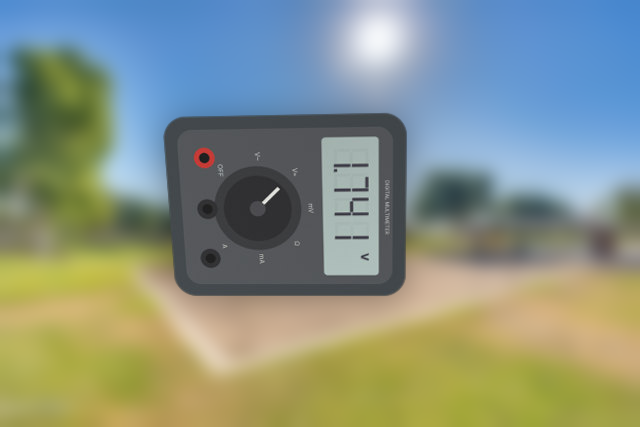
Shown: 1.741 V
